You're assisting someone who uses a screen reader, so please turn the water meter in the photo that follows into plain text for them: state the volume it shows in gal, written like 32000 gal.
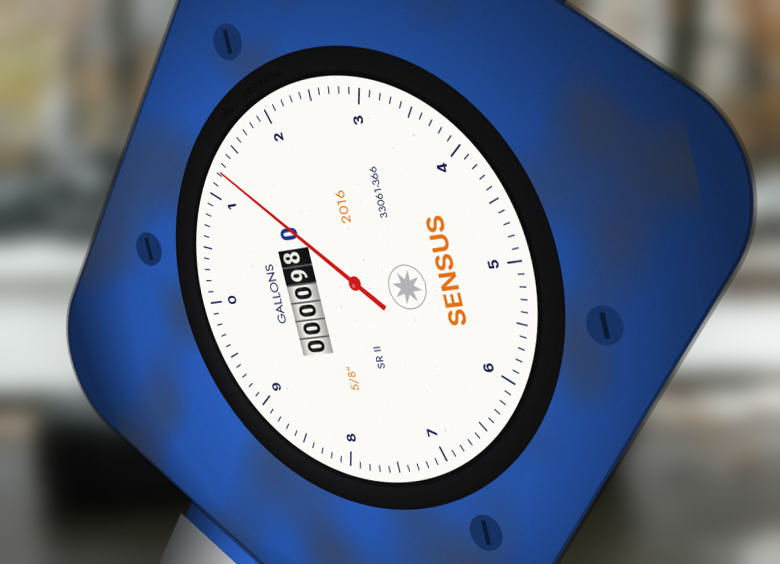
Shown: 981.2 gal
